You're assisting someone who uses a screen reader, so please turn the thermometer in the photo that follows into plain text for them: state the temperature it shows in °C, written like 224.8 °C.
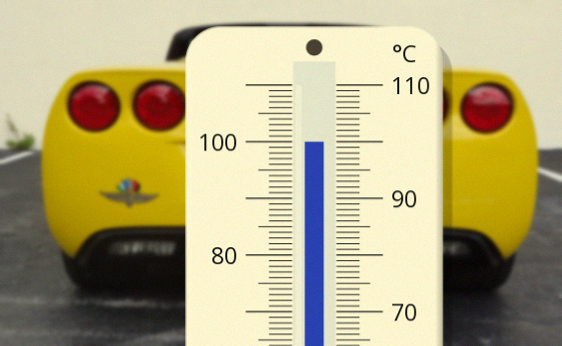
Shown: 100 °C
